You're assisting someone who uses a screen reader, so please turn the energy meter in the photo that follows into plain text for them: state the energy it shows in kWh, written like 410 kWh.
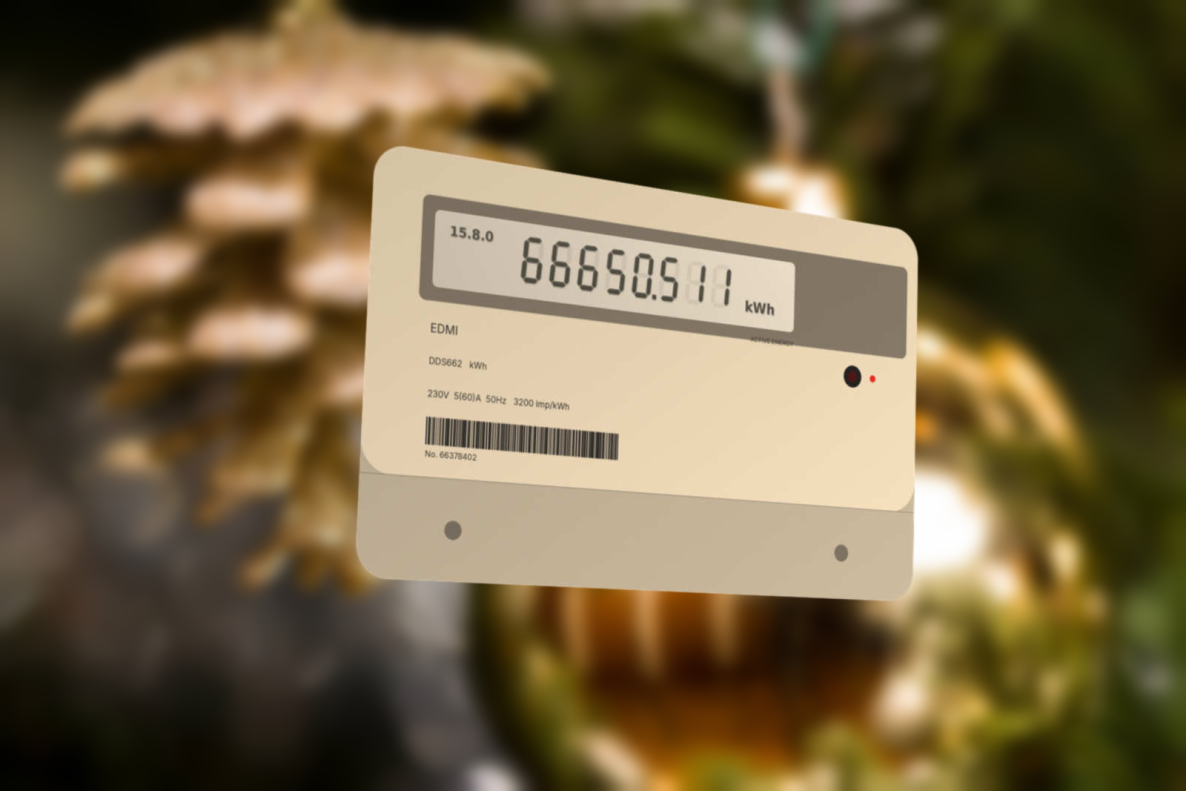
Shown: 66650.511 kWh
